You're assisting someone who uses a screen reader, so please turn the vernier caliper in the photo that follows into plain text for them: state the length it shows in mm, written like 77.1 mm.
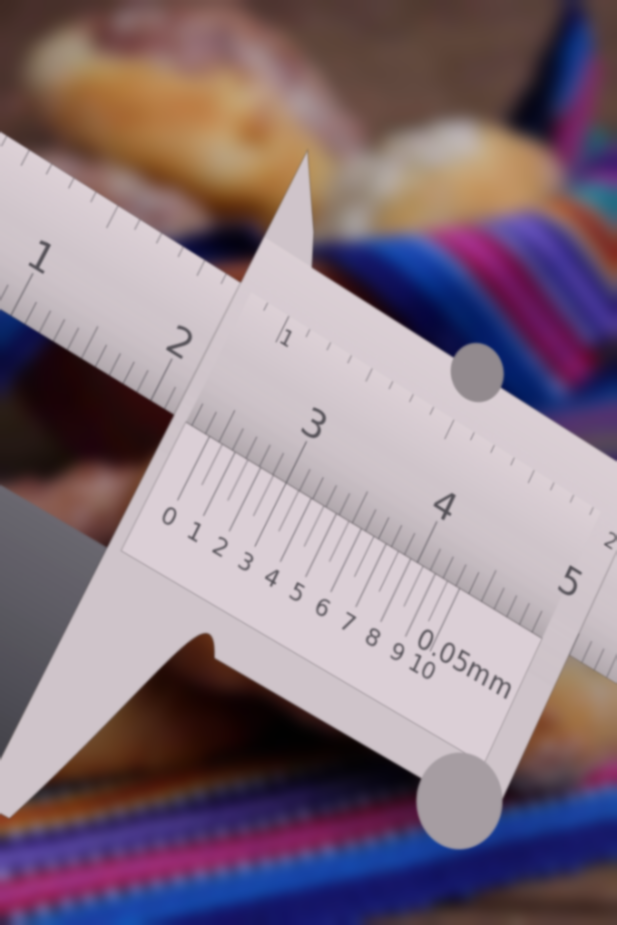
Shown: 24.3 mm
